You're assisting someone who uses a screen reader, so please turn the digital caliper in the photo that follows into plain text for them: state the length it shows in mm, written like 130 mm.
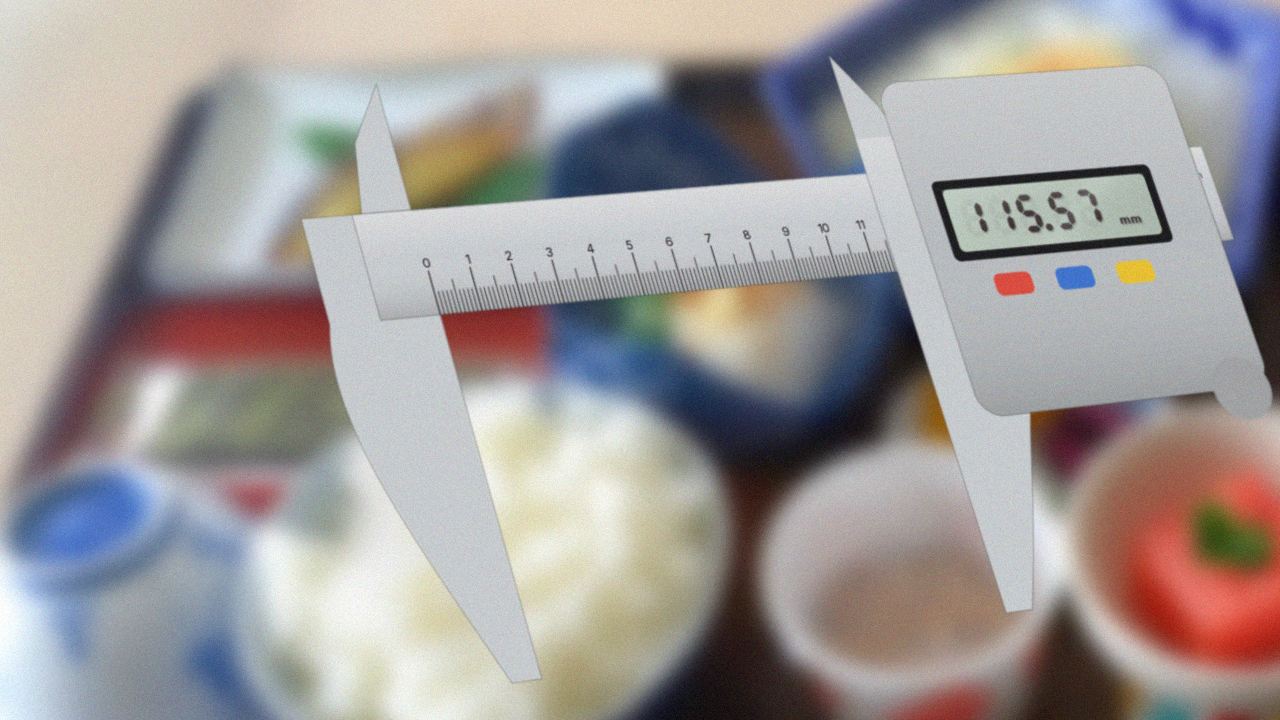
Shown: 115.57 mm
